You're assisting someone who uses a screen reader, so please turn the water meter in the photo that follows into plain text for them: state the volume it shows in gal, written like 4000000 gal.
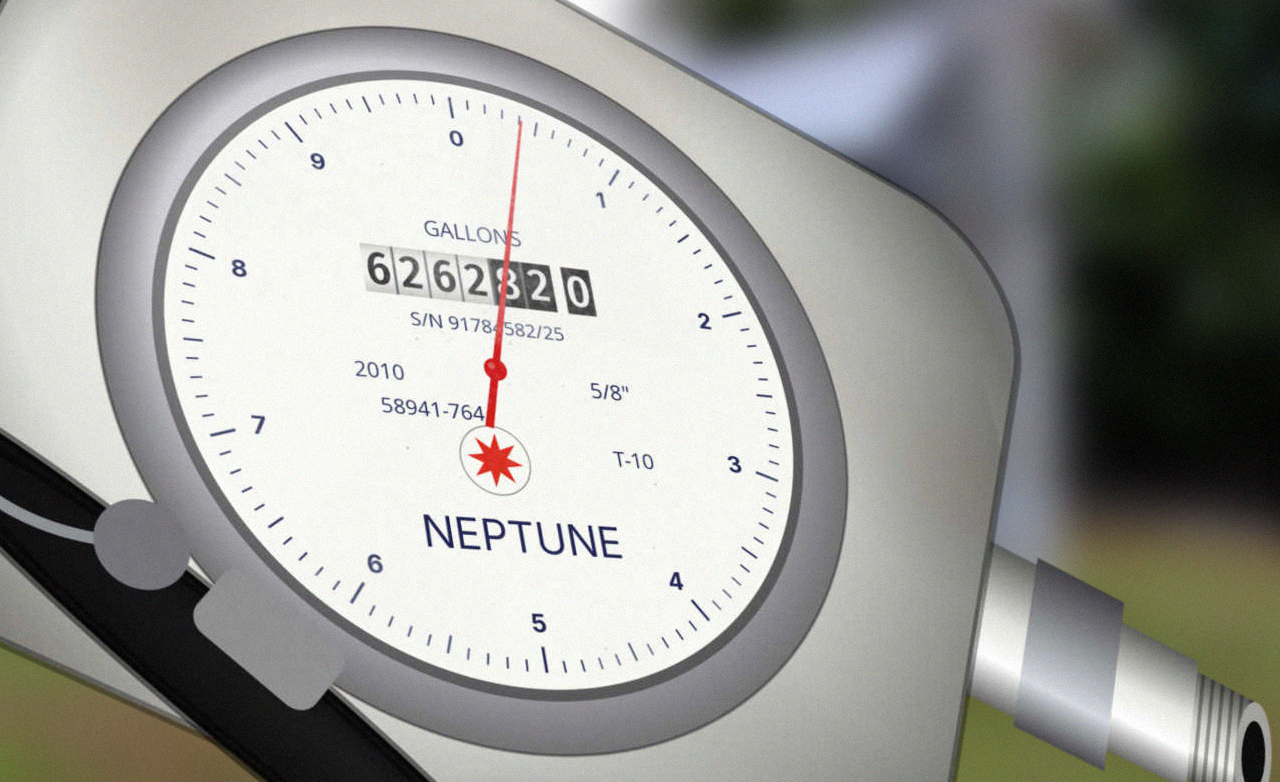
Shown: 6262820.4 gal
